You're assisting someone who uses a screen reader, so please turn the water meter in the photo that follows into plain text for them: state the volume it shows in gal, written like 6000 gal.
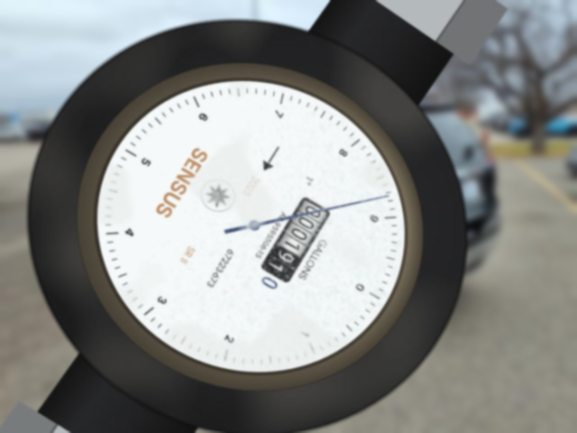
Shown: 1908.7 gal
